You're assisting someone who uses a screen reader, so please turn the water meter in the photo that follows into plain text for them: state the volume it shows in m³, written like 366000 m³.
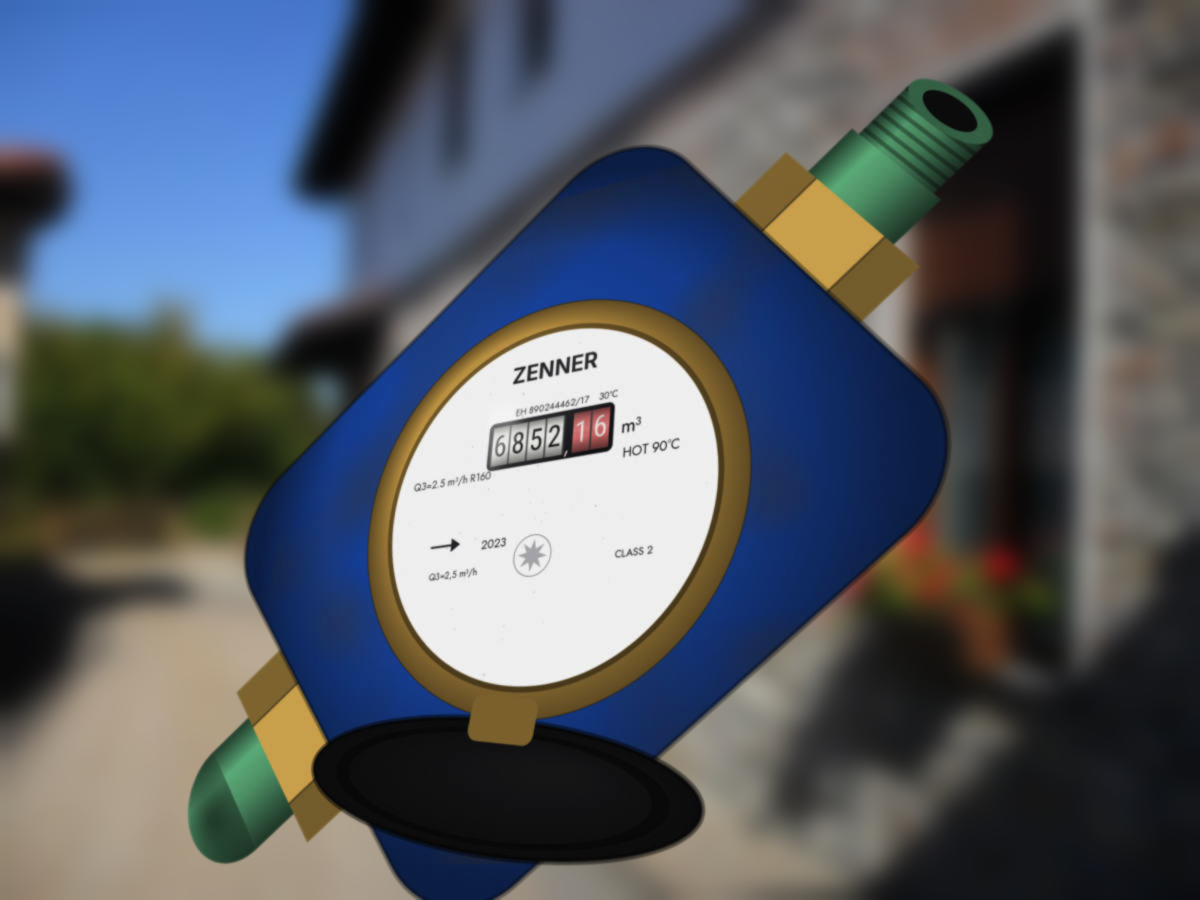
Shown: 6852.16 m³
